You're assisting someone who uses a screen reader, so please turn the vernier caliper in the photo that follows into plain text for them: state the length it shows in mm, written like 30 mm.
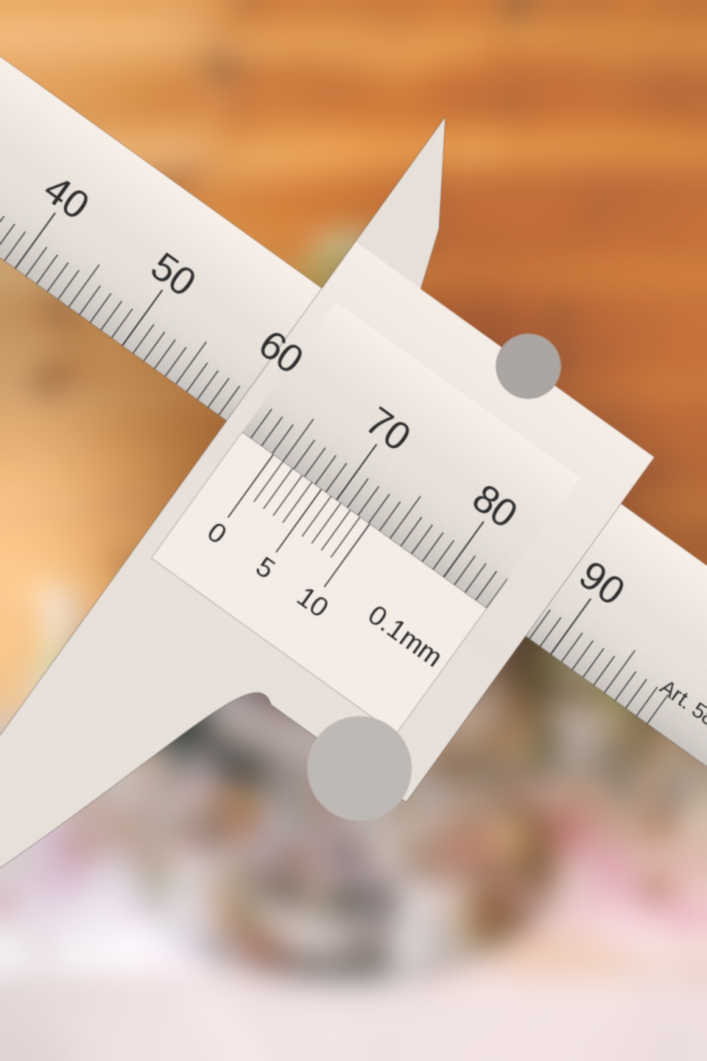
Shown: 64.1 mm
